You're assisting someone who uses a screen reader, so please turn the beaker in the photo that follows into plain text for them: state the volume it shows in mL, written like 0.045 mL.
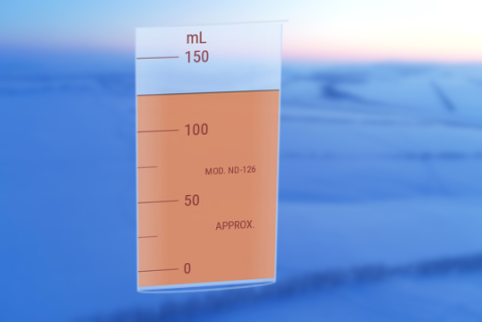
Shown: 125 mL
